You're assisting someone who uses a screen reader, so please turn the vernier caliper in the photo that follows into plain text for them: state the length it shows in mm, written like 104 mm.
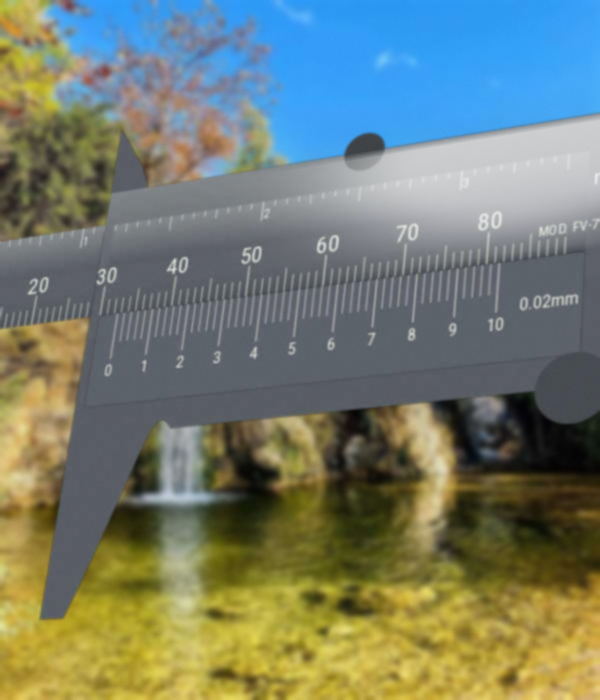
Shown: 32.5 mm
